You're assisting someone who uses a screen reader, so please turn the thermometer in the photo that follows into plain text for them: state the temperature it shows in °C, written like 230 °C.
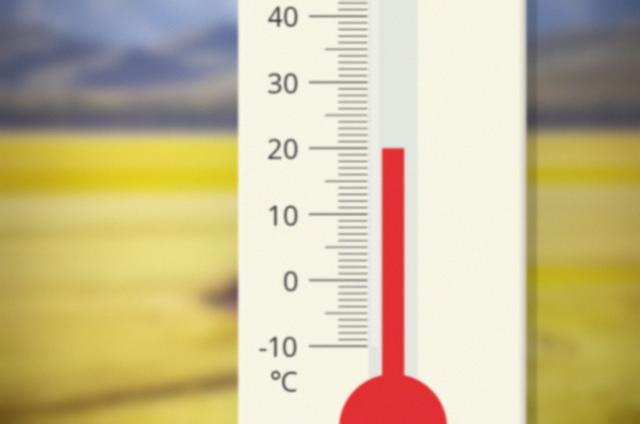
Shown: 20 °C
